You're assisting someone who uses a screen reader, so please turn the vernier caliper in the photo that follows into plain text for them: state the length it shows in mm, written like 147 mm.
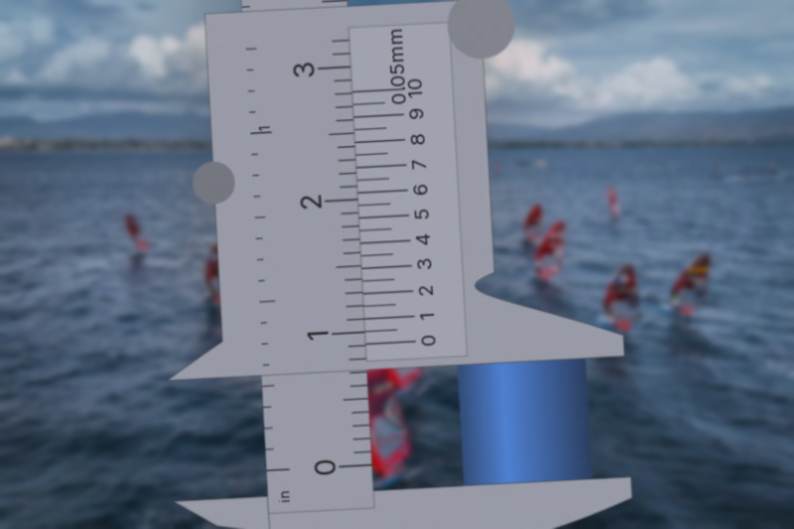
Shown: 9.1 mm
